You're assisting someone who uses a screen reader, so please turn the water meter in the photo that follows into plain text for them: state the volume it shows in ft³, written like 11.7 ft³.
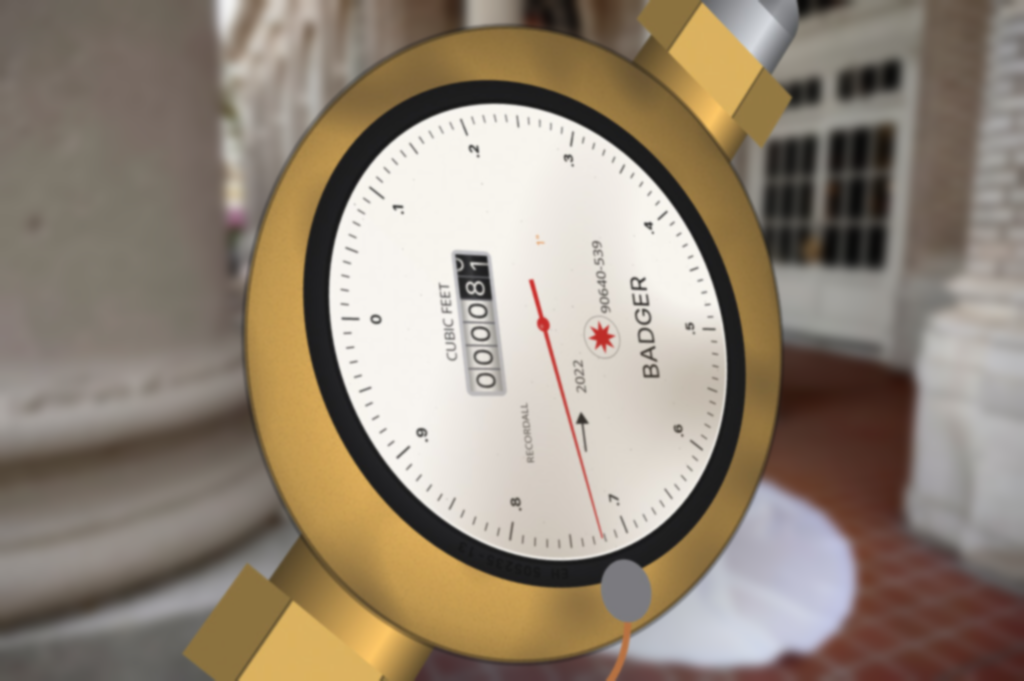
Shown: 80.72 ft³
